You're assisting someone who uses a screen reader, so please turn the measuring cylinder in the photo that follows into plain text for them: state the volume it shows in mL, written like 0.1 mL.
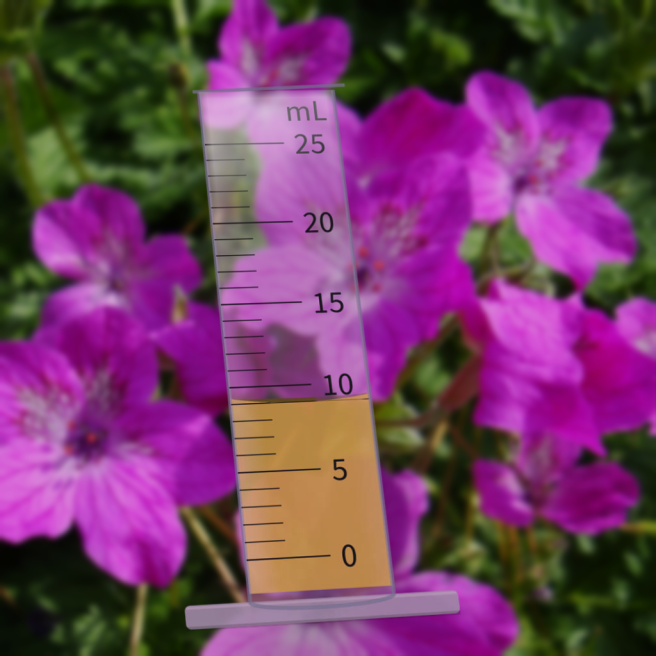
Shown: 9 mL
